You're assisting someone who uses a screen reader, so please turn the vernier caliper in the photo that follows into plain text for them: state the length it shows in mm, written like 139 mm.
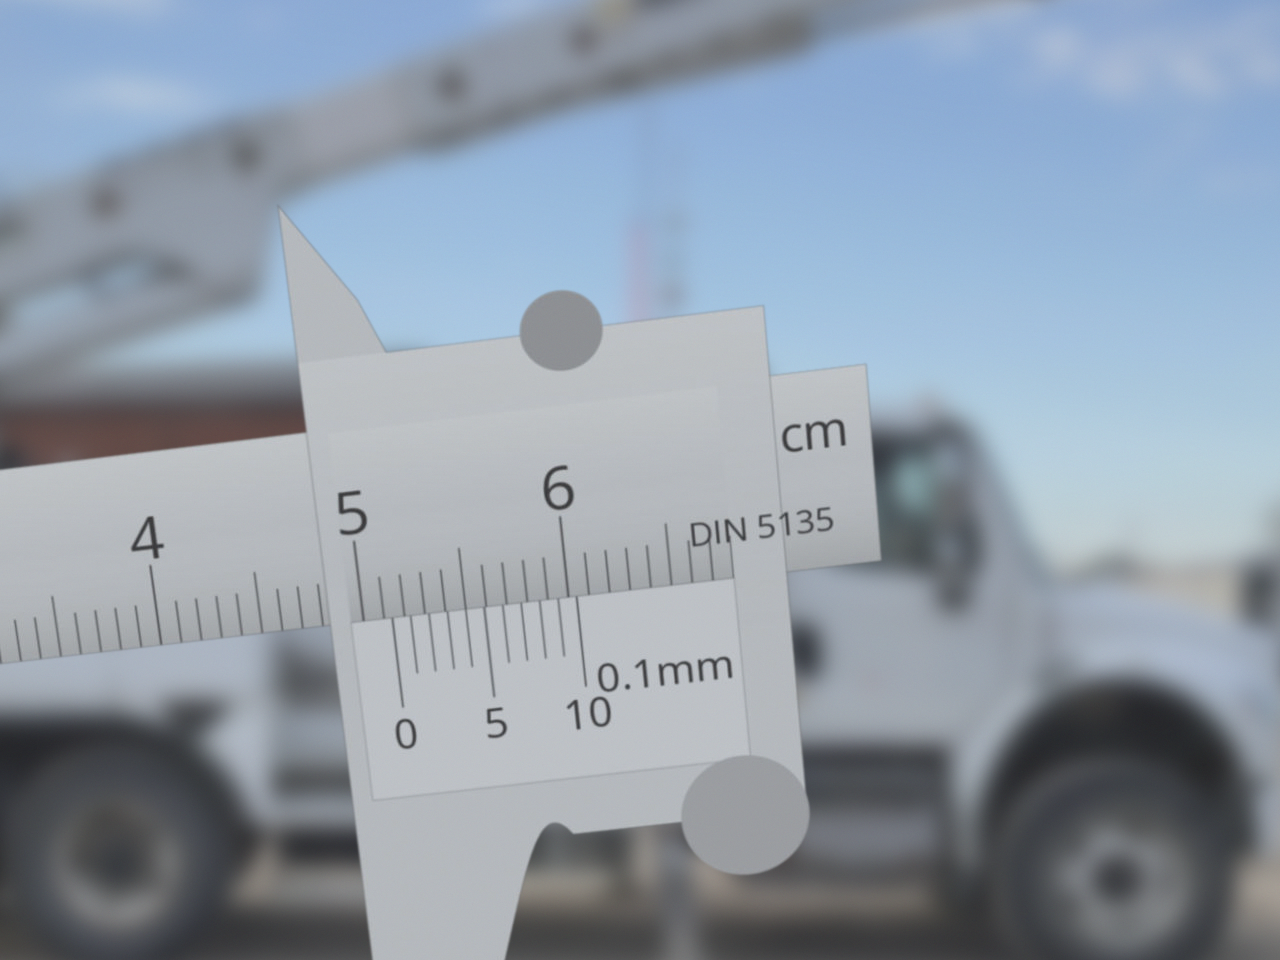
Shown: 51.4 mm
